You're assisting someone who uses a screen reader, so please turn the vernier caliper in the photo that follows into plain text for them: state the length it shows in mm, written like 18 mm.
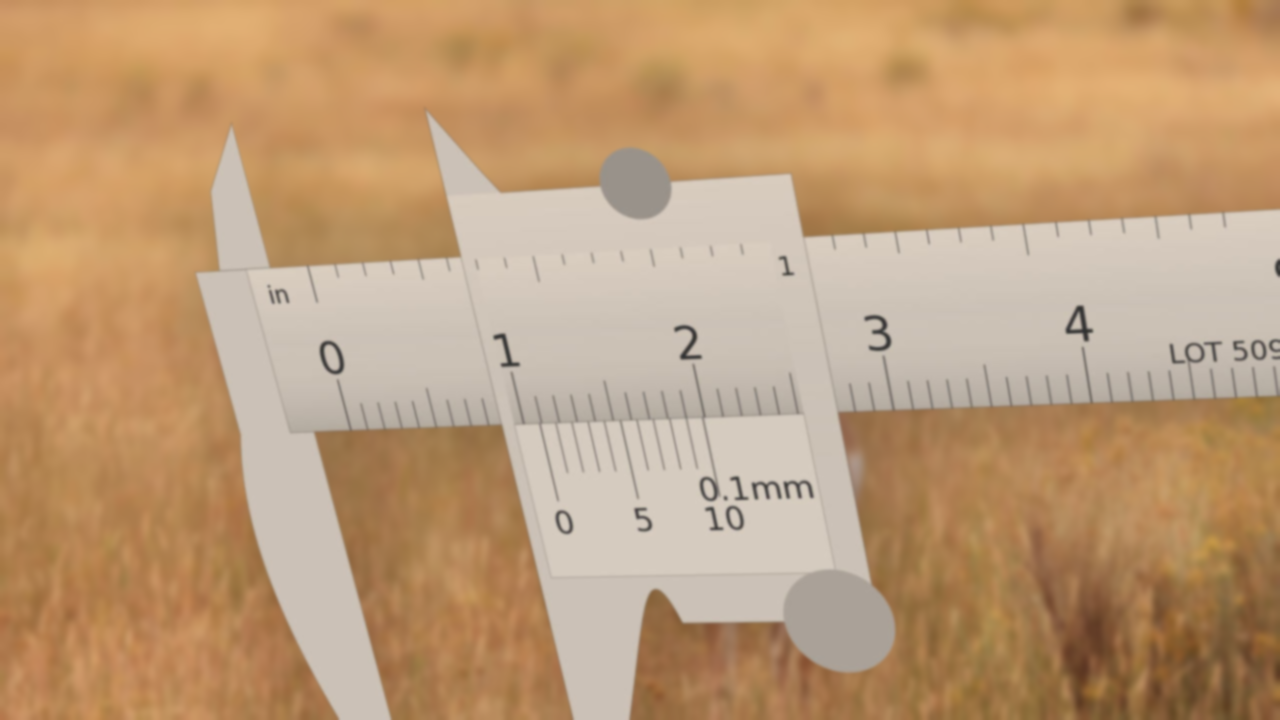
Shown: 10.9 mm
